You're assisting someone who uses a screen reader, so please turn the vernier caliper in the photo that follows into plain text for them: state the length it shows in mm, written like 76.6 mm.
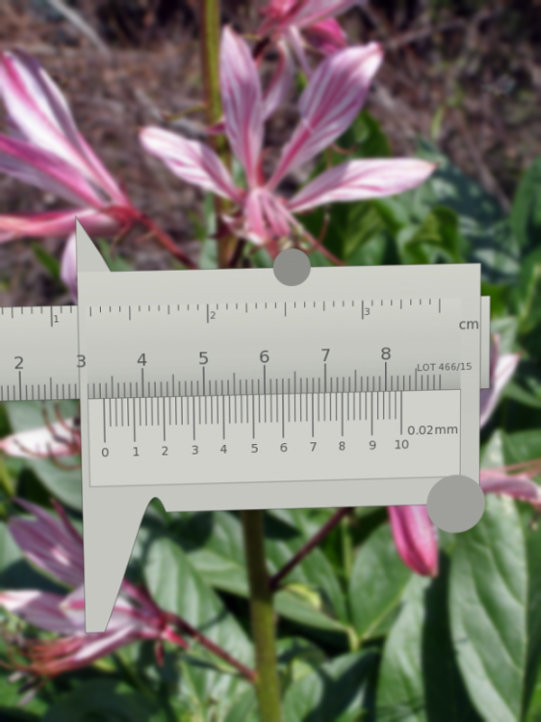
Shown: 33.6 mm
